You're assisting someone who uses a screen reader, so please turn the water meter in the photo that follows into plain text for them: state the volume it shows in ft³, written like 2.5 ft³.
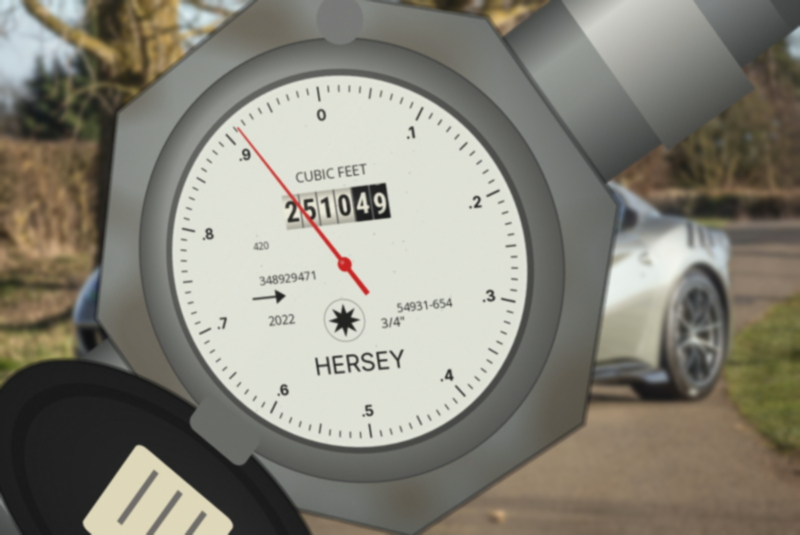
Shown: 251048.91 ft³
